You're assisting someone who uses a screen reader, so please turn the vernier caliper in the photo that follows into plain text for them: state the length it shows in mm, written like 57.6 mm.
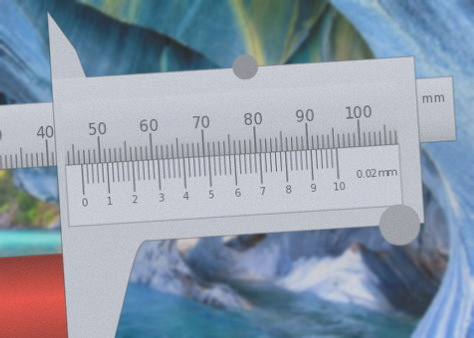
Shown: 46.5 mm
